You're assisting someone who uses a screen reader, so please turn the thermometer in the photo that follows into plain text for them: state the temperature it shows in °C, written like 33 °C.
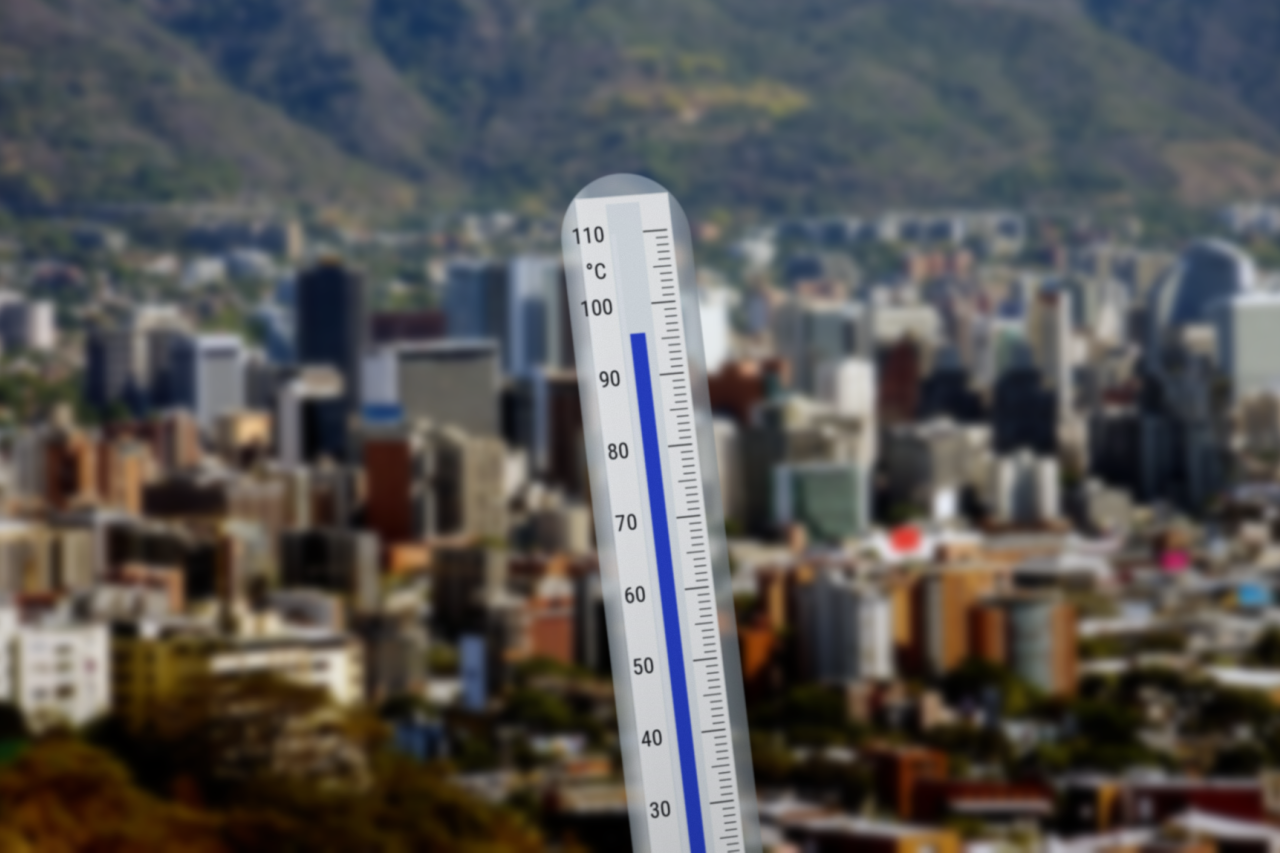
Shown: 96 °C
